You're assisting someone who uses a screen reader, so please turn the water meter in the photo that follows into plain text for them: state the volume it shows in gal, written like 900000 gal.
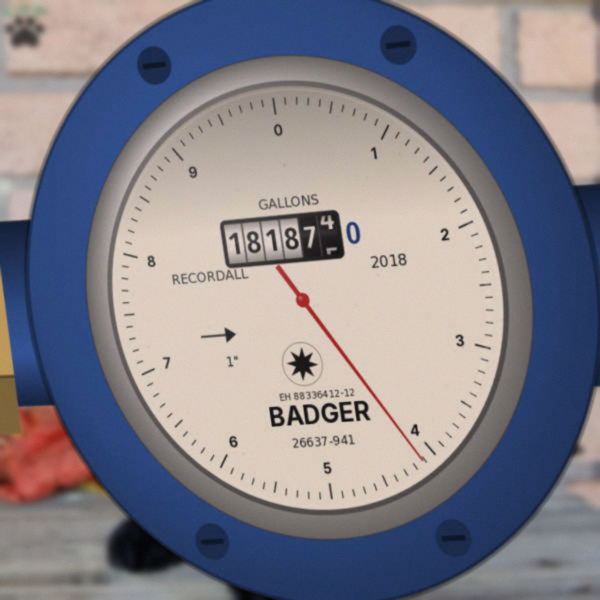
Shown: 1818744.1 gal
